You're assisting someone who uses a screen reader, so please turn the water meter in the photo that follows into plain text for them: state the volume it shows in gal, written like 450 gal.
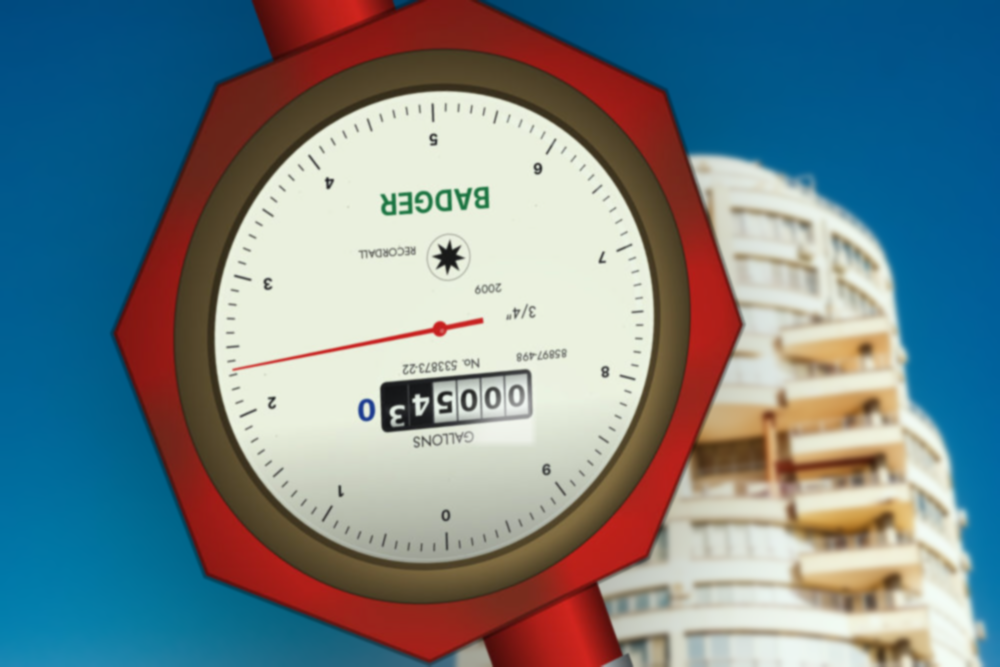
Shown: 5432.3 gal
